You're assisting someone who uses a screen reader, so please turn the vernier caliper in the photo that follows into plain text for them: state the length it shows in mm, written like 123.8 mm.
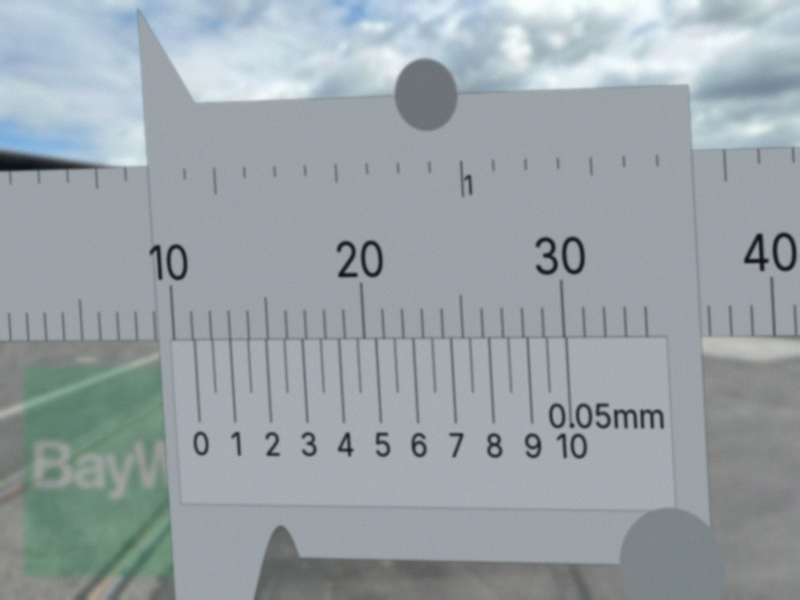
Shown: 11.1 mm
